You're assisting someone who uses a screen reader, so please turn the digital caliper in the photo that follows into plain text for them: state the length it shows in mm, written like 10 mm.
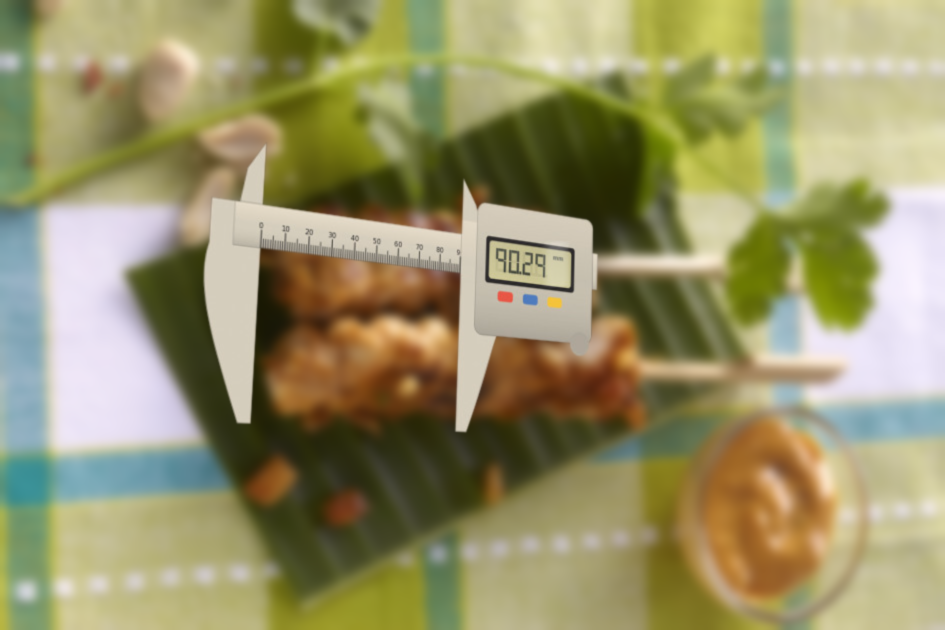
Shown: 90.29 mm
